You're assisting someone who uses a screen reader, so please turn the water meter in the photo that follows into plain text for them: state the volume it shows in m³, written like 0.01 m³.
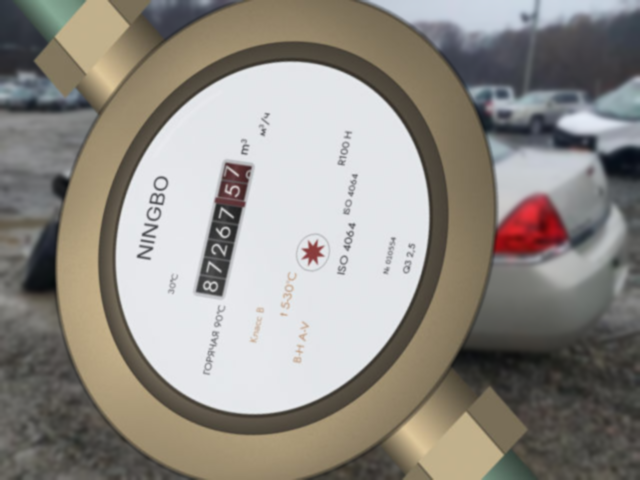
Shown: 87267.57 m³
